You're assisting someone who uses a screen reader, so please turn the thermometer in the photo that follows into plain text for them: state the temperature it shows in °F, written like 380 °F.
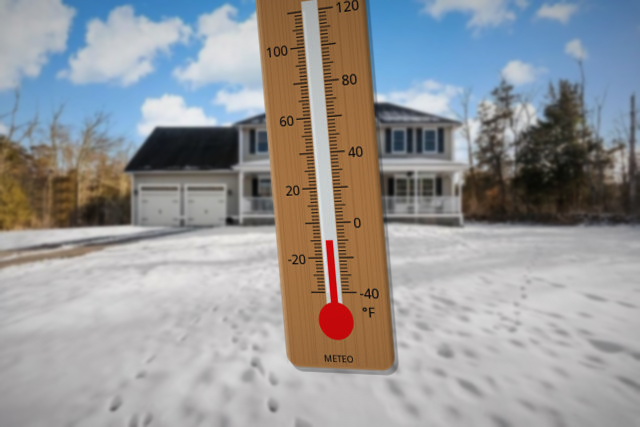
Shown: -10 °F
